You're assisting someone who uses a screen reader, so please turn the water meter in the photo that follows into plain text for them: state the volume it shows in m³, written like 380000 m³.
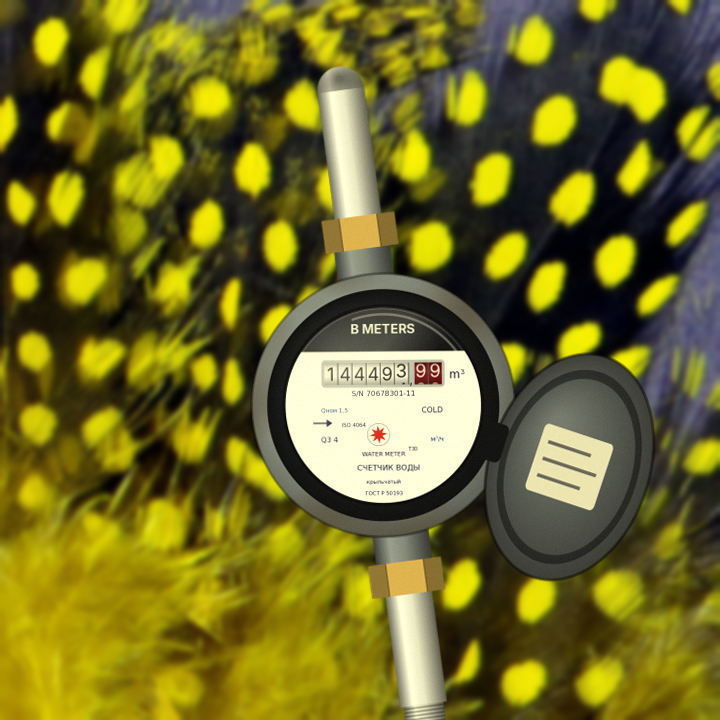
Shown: 144493.99 m³
